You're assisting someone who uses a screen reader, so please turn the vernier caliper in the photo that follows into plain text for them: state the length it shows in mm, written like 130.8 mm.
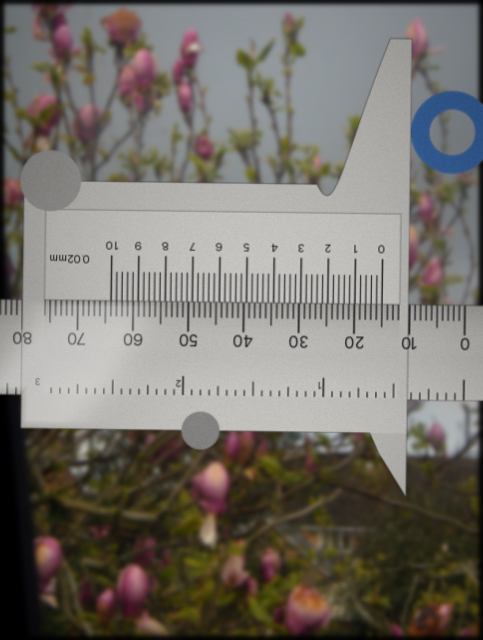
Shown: 15.0 mm
